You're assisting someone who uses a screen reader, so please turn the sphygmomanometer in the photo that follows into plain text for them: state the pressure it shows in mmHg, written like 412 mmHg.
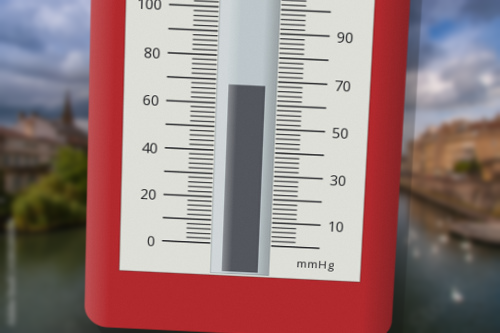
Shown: 68 mmHg
